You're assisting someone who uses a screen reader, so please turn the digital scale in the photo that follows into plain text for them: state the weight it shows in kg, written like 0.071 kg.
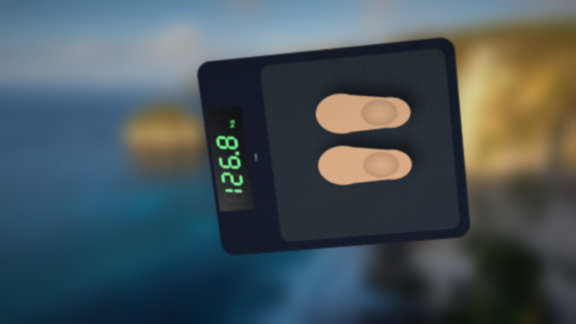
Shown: 126.8 kg
